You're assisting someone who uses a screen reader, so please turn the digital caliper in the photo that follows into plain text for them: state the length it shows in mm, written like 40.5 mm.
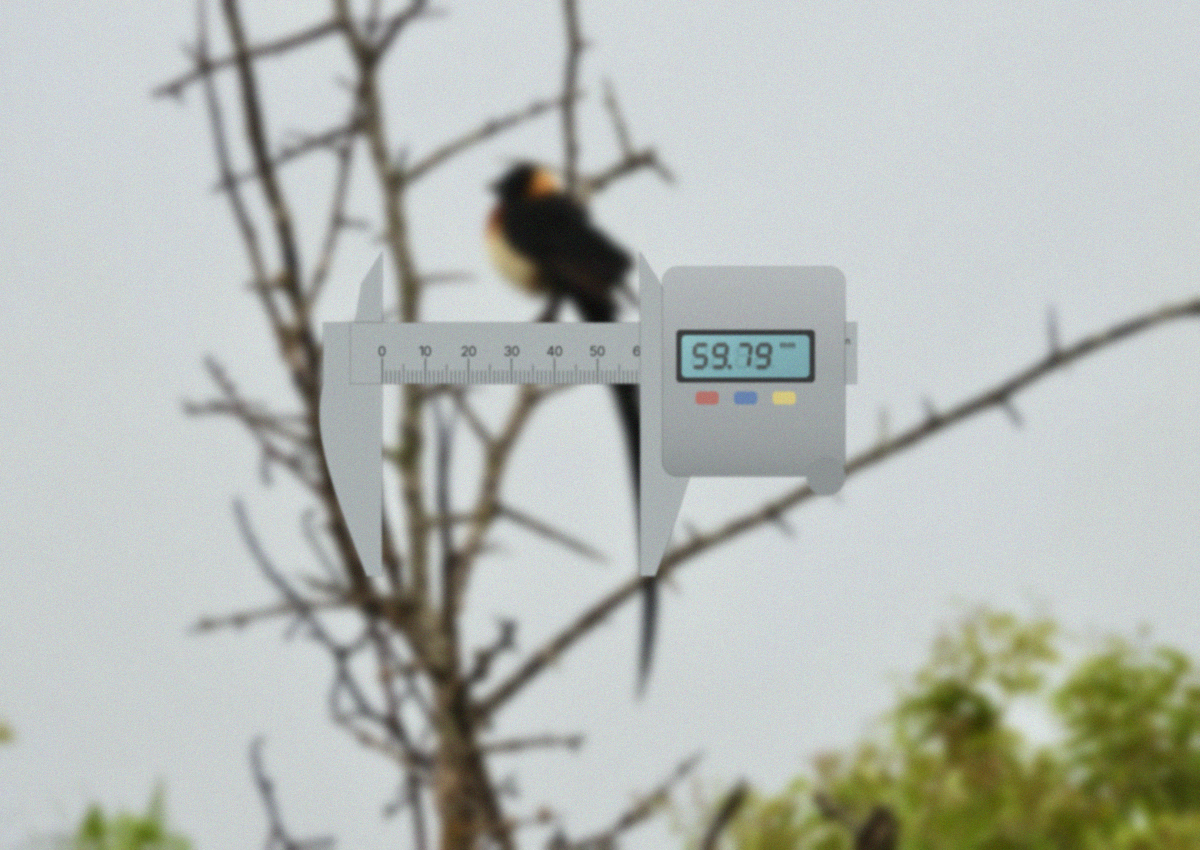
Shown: 59.79 mm
